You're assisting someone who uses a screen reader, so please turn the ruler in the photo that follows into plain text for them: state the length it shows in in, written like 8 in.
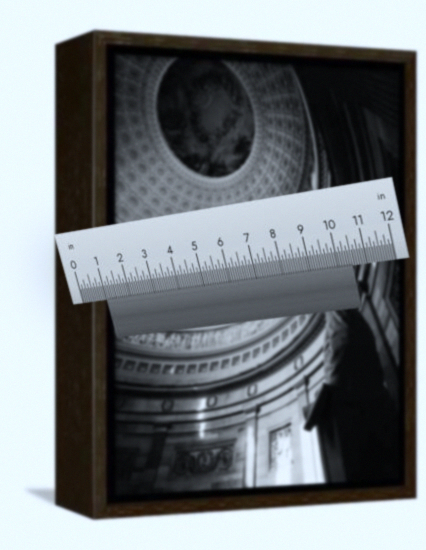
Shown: 9.5 in
